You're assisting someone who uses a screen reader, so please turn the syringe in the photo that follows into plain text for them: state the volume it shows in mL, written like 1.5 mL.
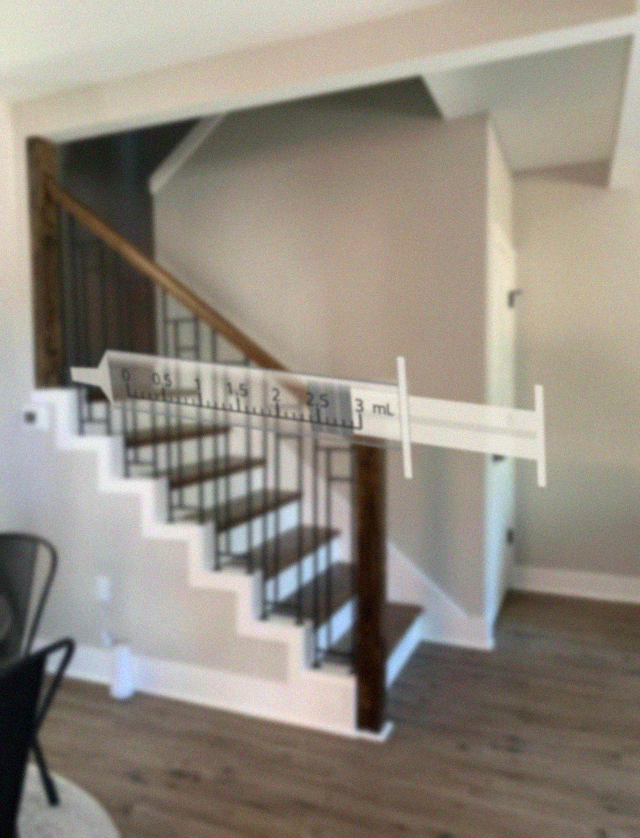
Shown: 2.4 mL
